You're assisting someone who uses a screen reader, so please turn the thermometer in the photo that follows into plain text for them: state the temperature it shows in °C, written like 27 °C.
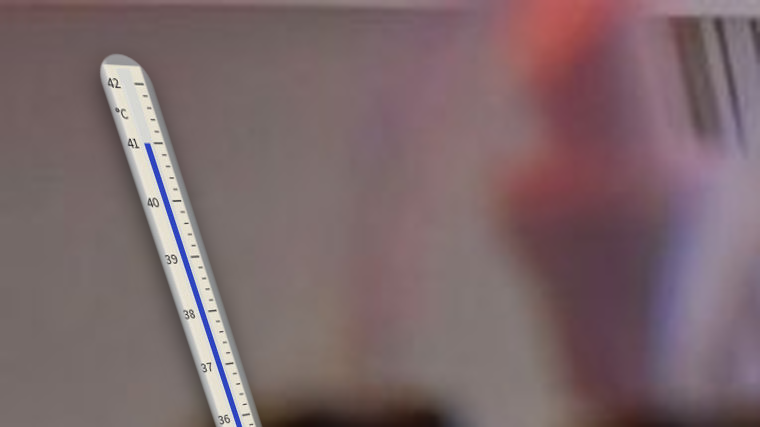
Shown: 41 °C
